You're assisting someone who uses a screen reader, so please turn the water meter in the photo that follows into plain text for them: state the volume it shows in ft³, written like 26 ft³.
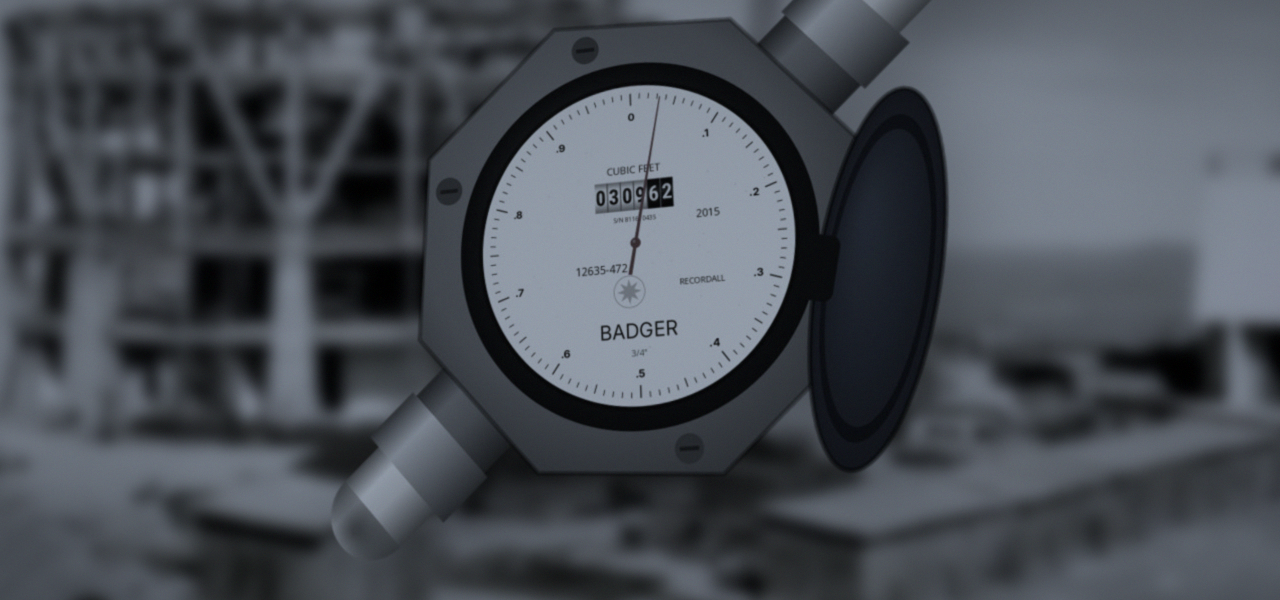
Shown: 30962.03 ft³
